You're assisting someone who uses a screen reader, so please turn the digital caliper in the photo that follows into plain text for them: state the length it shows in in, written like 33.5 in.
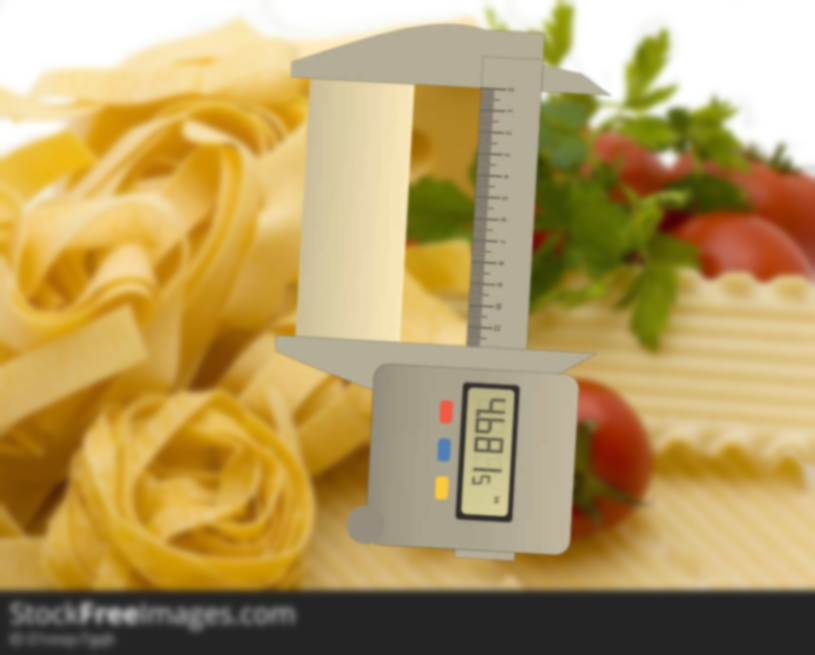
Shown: 4.6815 in
